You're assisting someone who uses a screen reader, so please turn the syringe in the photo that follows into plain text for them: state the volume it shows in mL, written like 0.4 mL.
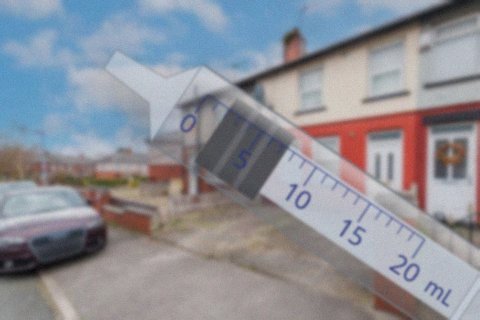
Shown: 2 mL
